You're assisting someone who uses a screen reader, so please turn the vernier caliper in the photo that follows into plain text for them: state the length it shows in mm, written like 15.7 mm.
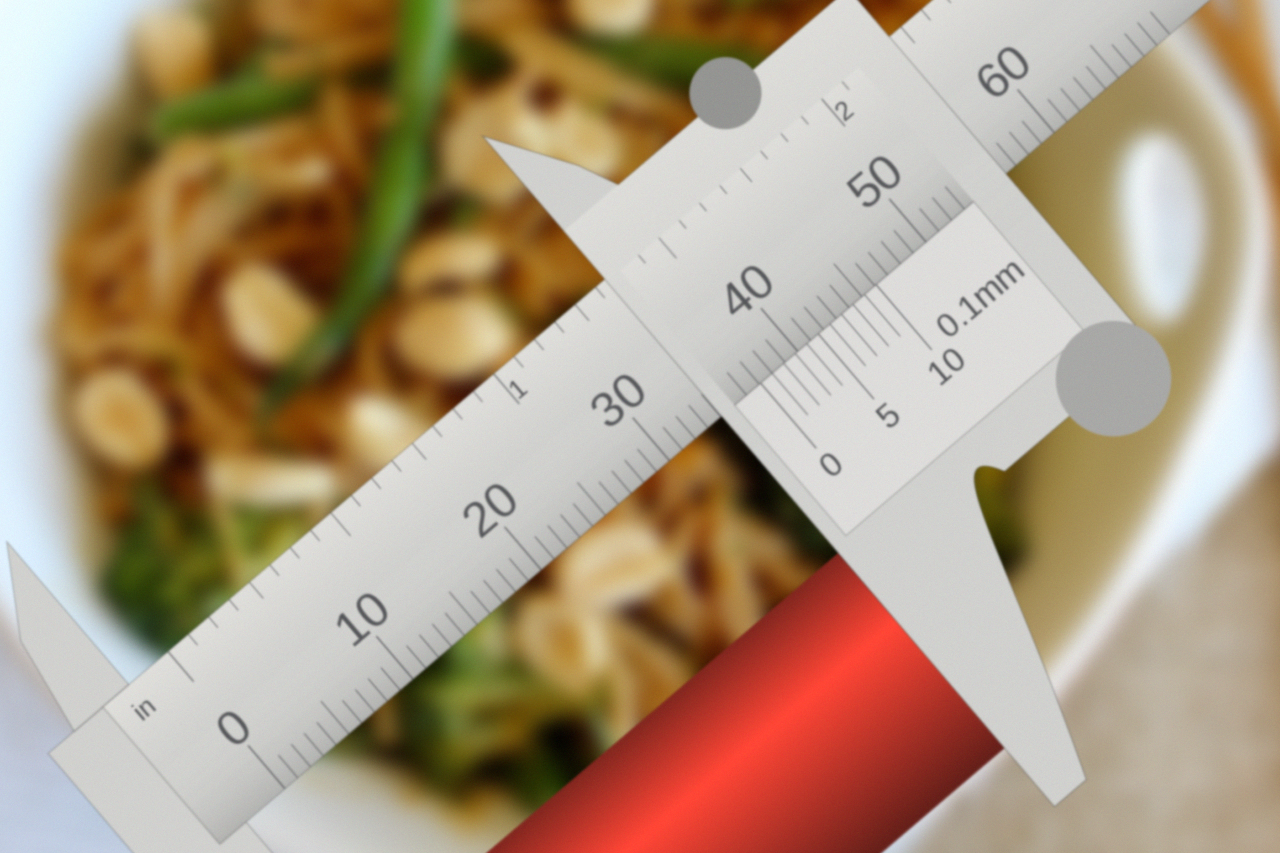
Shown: 37.1 mm
